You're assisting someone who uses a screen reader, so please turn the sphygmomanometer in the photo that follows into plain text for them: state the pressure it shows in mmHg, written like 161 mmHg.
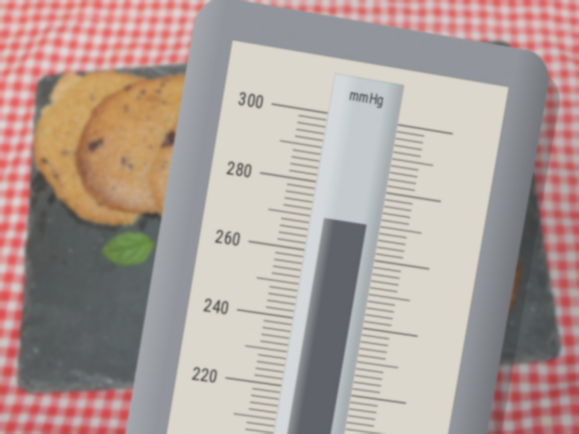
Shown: 270 mmHg
